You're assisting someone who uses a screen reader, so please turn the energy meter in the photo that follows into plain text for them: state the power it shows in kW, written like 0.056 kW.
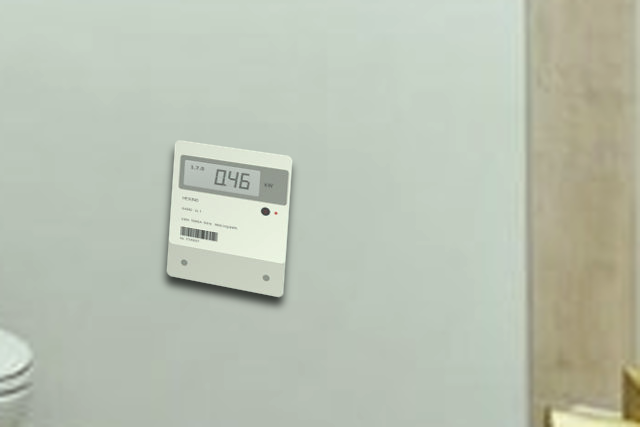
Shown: 0.46 kW
